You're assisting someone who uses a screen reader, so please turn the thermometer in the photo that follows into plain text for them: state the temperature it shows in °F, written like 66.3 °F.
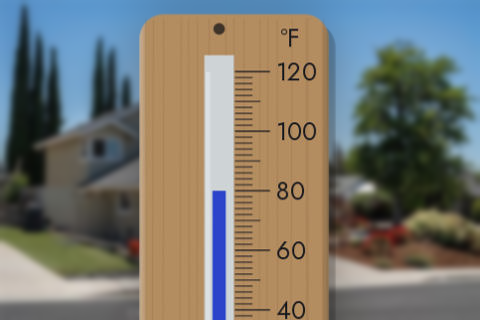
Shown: 80 °F
